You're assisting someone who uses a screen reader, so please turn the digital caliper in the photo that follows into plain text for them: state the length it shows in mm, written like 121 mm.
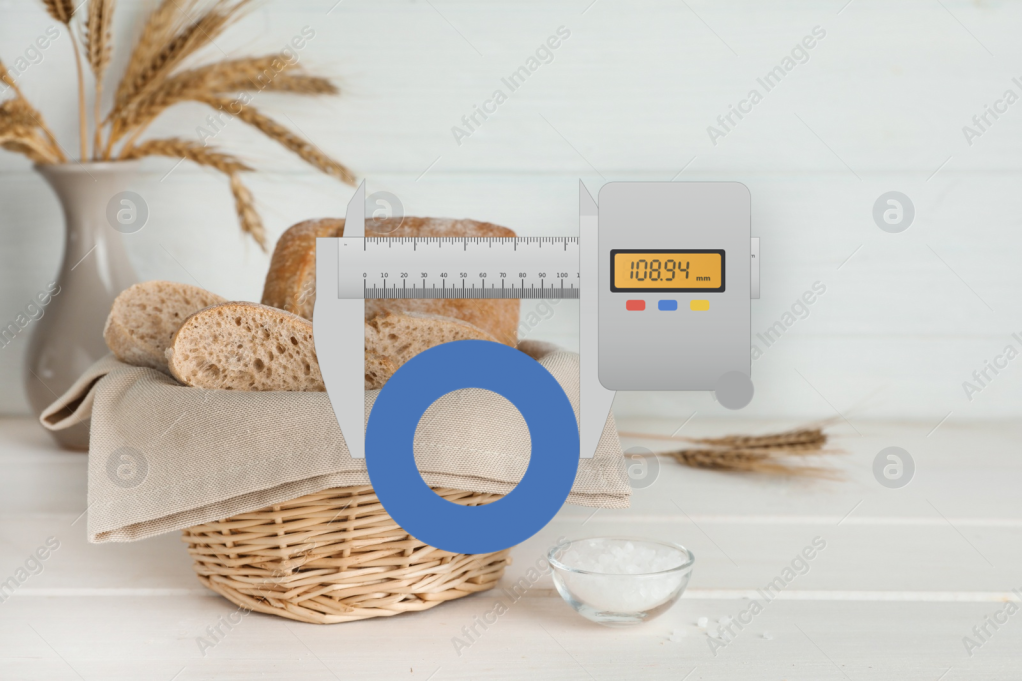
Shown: 108.94 mm
